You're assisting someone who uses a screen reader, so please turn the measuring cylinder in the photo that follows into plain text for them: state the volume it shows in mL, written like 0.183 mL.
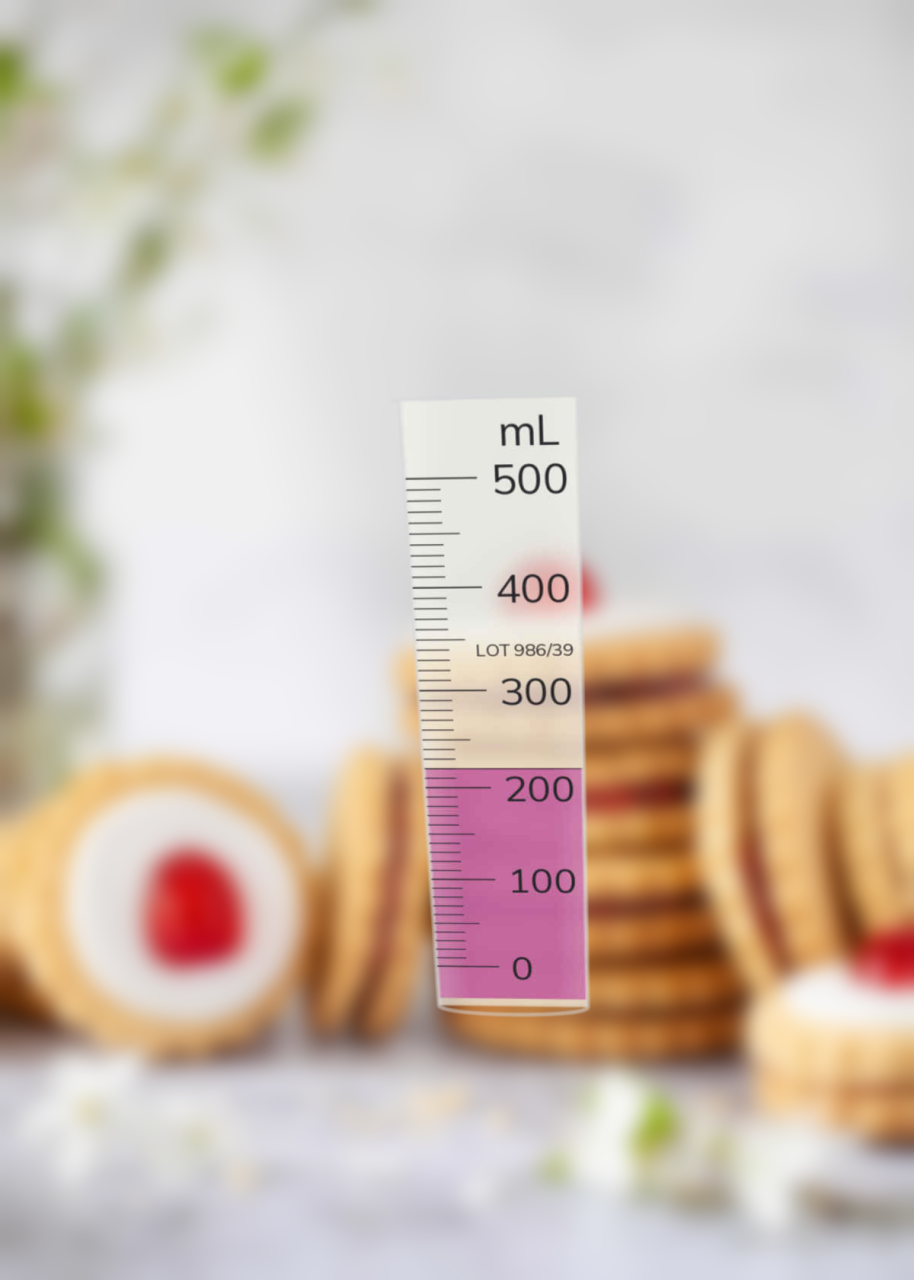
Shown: 220 mL
